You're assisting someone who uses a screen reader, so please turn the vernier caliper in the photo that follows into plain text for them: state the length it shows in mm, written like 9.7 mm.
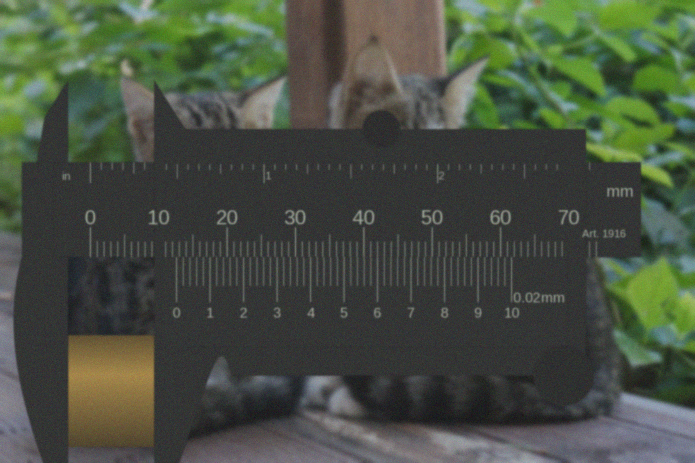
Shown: 12.6 mm
